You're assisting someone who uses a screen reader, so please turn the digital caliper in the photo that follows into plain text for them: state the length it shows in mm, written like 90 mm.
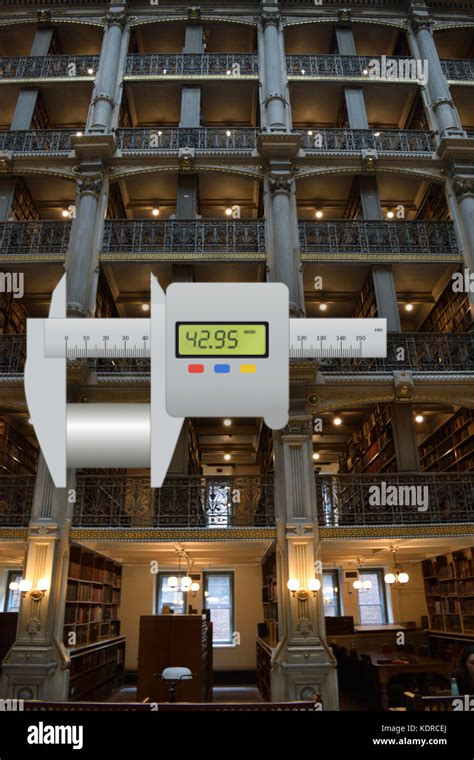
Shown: 42.95 mm
